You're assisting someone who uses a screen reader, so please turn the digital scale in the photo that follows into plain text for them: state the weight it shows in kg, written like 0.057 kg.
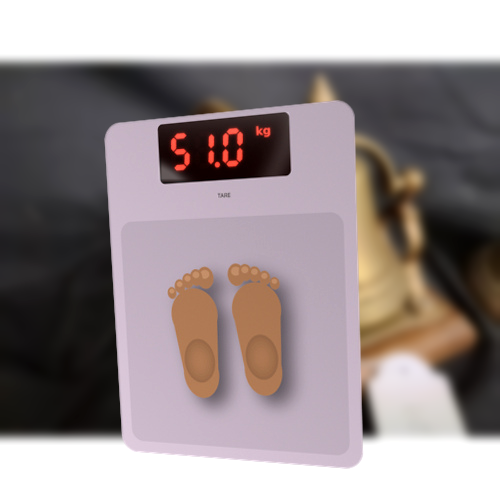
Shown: 51.0 kg
